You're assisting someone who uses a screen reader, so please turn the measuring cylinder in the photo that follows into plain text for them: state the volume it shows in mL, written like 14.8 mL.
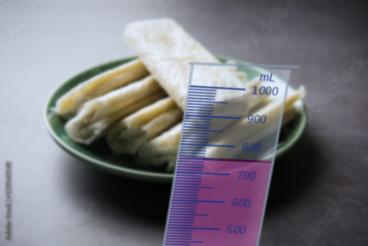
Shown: 750 mL
